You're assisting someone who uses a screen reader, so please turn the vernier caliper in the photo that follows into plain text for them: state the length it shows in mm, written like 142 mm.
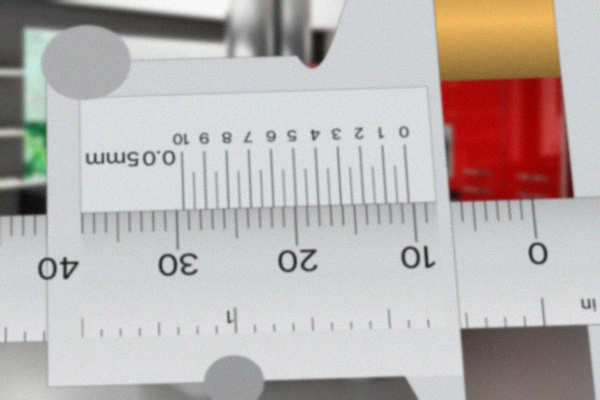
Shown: 10.4 mm
